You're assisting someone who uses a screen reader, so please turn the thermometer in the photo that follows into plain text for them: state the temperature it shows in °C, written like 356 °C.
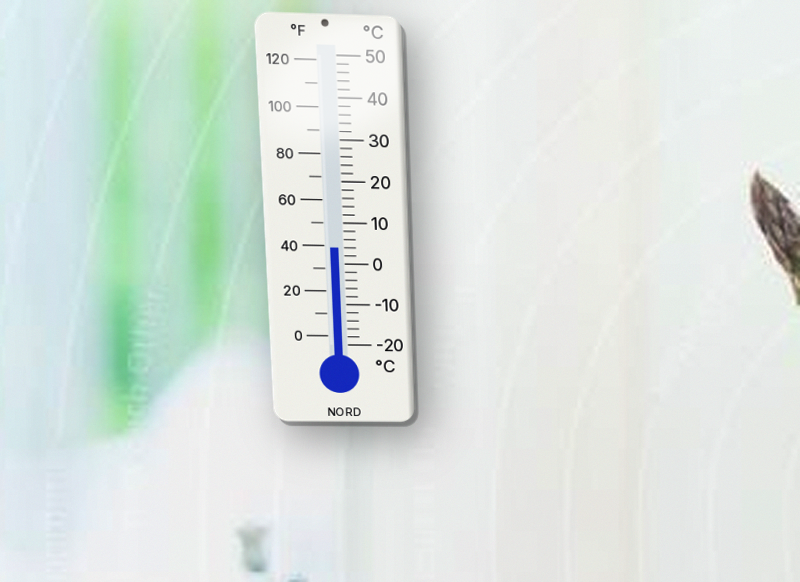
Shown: 4 °C
